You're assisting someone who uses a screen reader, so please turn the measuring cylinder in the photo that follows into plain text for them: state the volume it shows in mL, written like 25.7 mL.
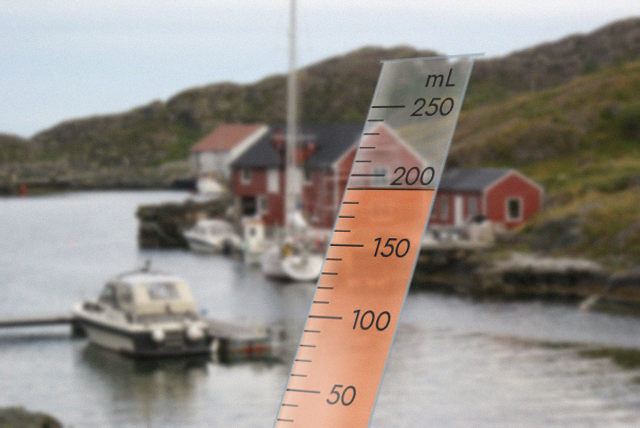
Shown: 190 mL
